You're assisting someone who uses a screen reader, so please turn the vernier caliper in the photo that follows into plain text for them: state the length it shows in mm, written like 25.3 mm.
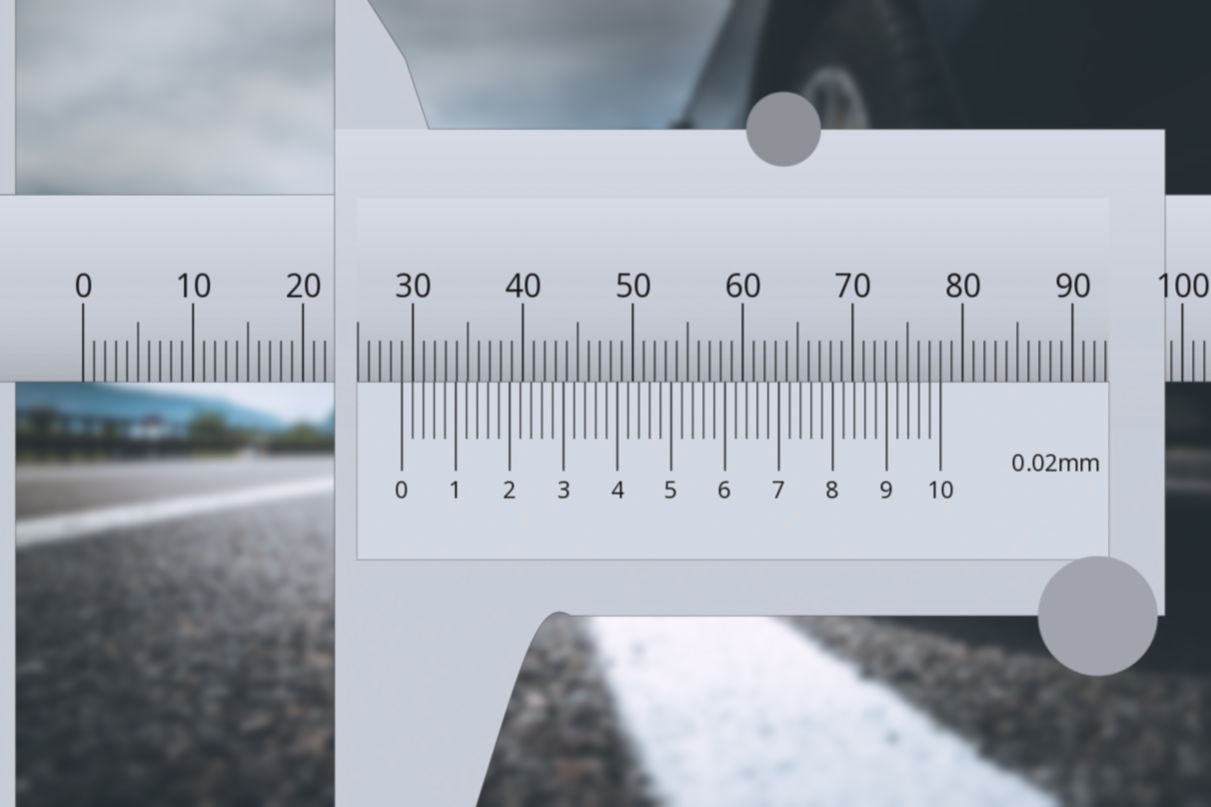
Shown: 29.0 mm
